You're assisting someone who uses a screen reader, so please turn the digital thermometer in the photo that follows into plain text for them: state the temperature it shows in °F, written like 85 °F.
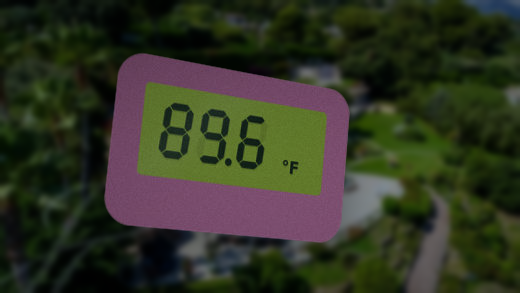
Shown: 89.6 °F
